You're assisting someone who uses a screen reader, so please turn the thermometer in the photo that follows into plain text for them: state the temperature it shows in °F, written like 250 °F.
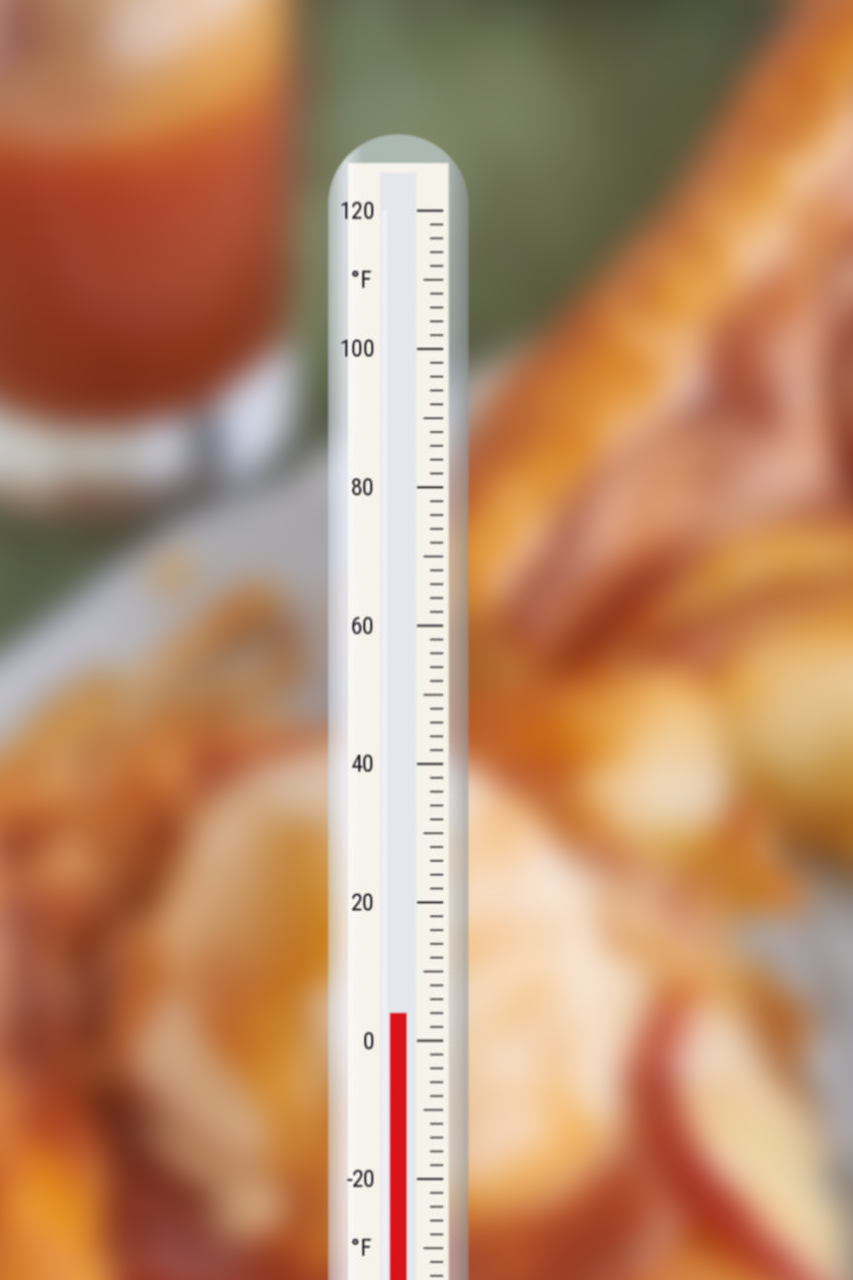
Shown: 4 °F
